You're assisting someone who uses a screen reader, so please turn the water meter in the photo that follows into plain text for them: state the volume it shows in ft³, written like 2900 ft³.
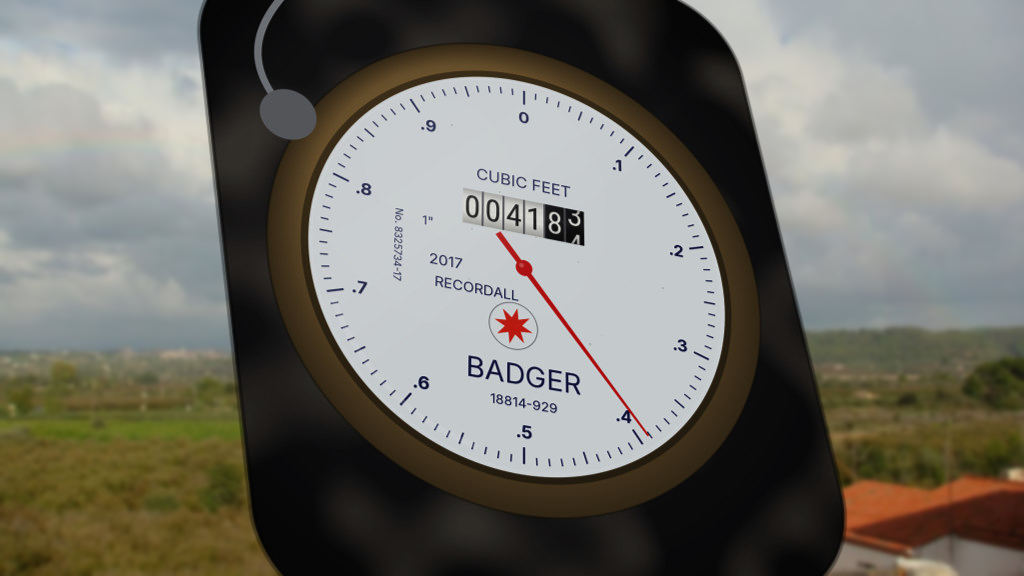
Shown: 4183.39 ft³
